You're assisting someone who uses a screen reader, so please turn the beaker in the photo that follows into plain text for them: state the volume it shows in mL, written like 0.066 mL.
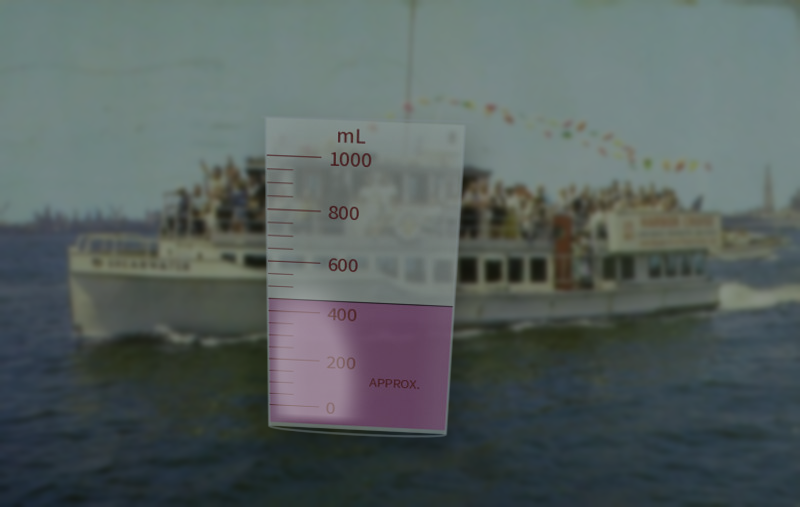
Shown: 450 mL
